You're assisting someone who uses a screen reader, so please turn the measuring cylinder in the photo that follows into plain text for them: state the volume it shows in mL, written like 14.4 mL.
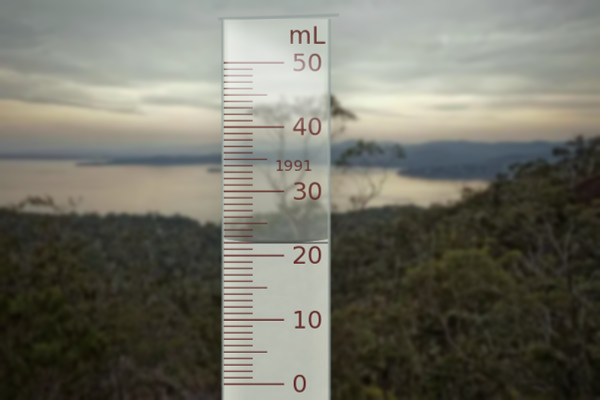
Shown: 22 mL
